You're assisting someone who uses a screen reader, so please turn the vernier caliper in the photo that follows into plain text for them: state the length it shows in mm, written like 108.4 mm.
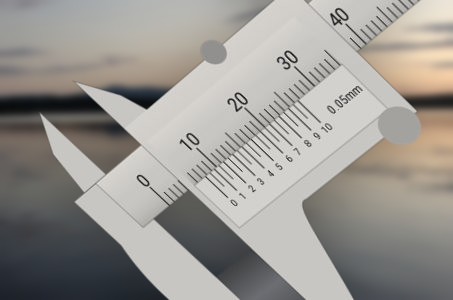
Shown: 7.6 mm
